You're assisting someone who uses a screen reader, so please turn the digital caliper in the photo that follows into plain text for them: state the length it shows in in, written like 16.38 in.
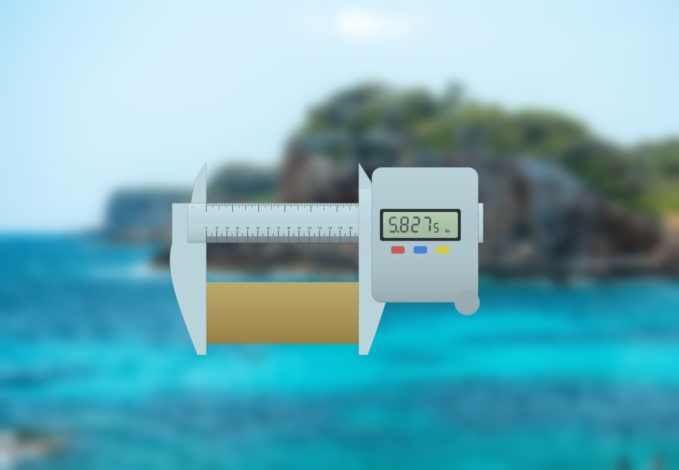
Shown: 5.8275 in
